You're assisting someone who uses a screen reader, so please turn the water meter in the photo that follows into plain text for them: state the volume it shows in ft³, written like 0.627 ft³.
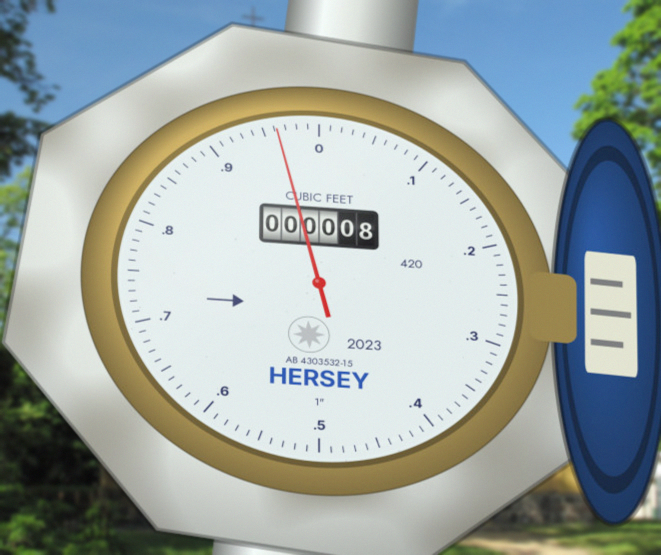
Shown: 7.96 ft³
